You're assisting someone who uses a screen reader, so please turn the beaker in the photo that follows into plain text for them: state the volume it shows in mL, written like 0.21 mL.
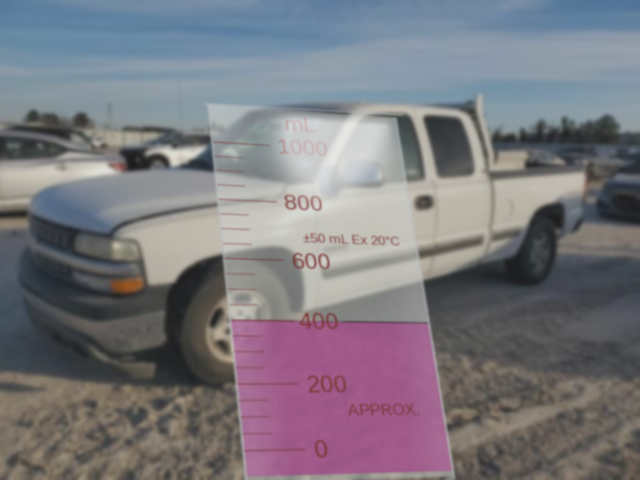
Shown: 400 mL
